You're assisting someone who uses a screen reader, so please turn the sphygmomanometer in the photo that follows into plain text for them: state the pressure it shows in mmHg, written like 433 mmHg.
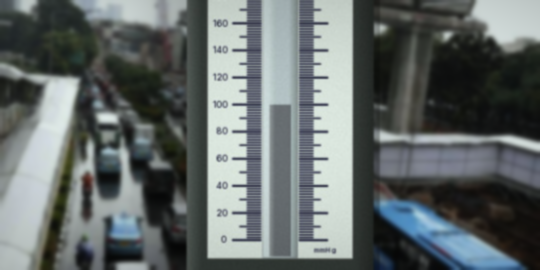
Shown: 100 mmHg
